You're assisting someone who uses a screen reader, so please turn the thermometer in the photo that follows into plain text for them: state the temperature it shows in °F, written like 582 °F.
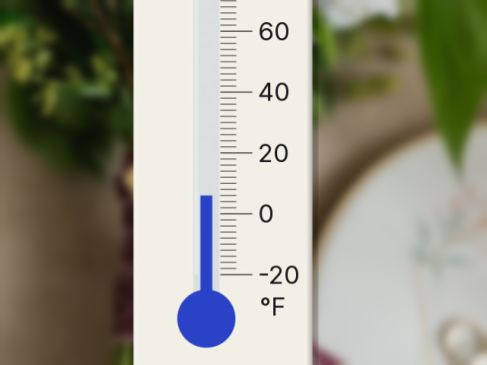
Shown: 6 °F
